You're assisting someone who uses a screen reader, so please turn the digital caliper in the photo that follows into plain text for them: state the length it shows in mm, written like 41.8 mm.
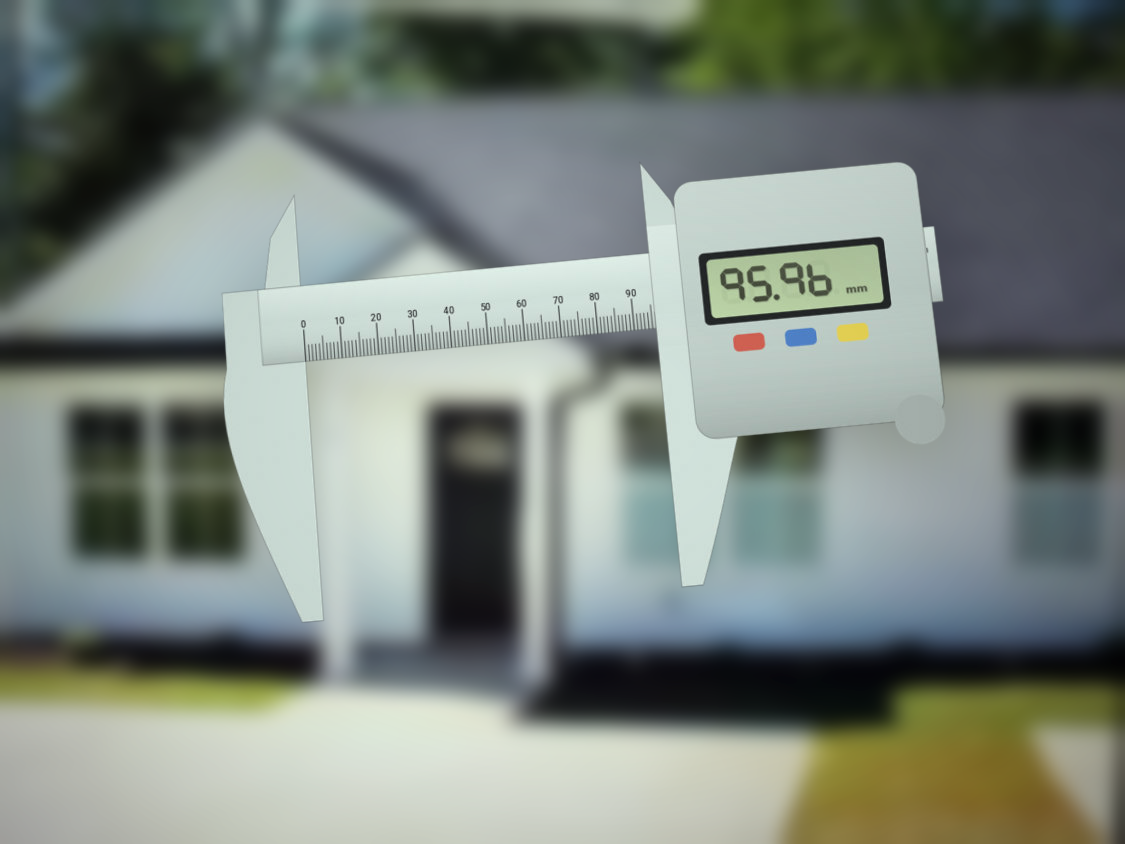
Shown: 95.96 mm
